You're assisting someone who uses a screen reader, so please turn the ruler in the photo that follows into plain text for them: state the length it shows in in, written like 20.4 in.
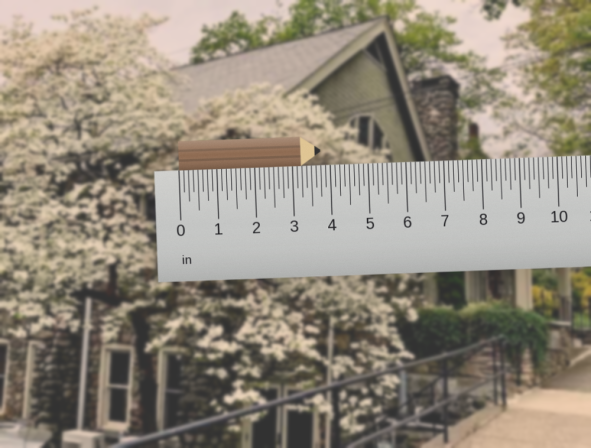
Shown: 3.75 in
